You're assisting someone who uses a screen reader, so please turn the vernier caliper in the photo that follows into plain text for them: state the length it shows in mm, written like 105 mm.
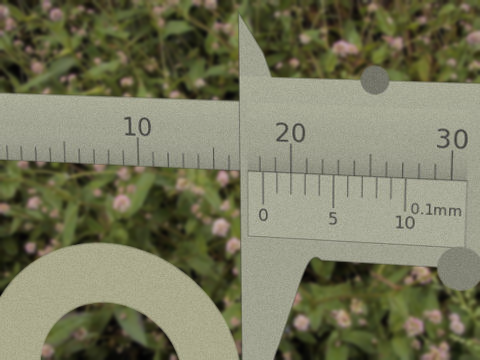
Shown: 18.2 mm
